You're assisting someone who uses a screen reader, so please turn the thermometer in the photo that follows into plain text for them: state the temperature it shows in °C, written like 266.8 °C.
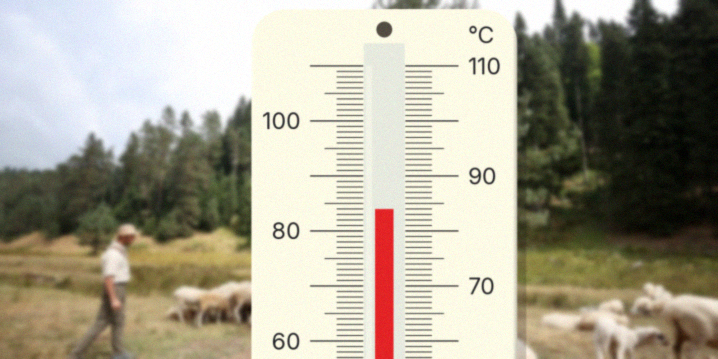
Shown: 84 °C
